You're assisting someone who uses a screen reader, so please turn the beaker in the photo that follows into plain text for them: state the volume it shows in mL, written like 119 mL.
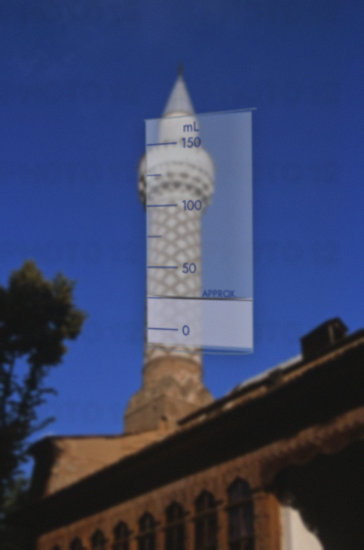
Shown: 25 mL
